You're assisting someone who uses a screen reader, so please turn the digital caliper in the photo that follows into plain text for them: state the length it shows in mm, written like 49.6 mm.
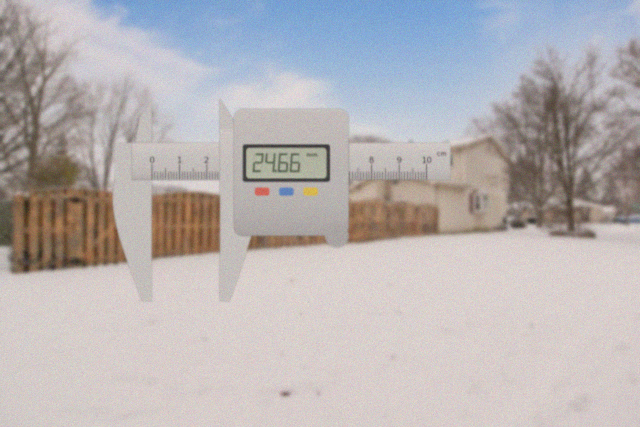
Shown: 24.66 mm
